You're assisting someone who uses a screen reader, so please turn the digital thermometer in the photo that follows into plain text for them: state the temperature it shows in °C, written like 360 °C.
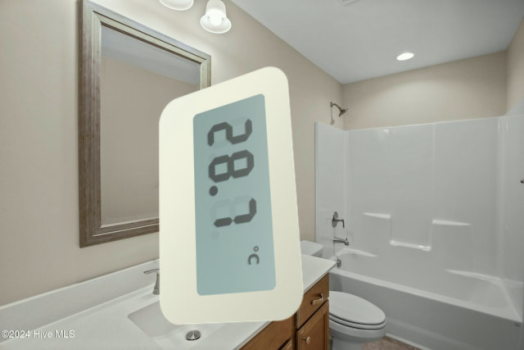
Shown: 28.7 °C
